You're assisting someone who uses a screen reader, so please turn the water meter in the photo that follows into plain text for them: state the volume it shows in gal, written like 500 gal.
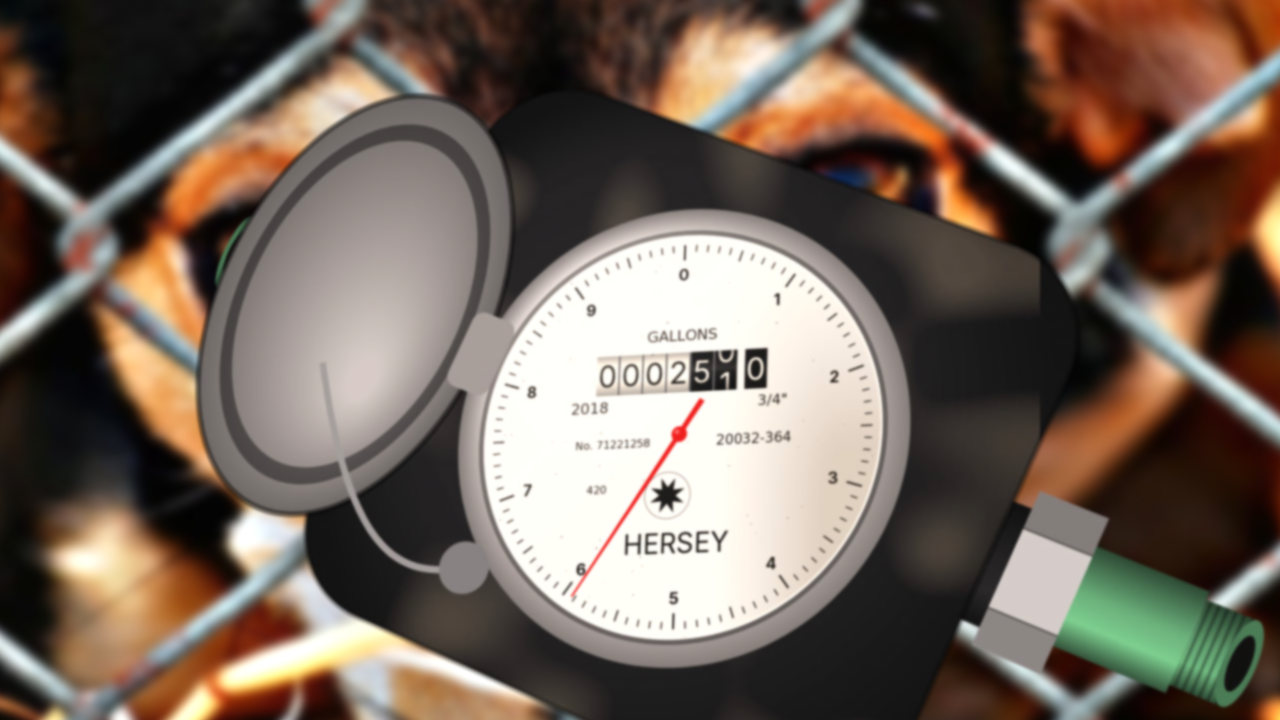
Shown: 2505.9 gal
